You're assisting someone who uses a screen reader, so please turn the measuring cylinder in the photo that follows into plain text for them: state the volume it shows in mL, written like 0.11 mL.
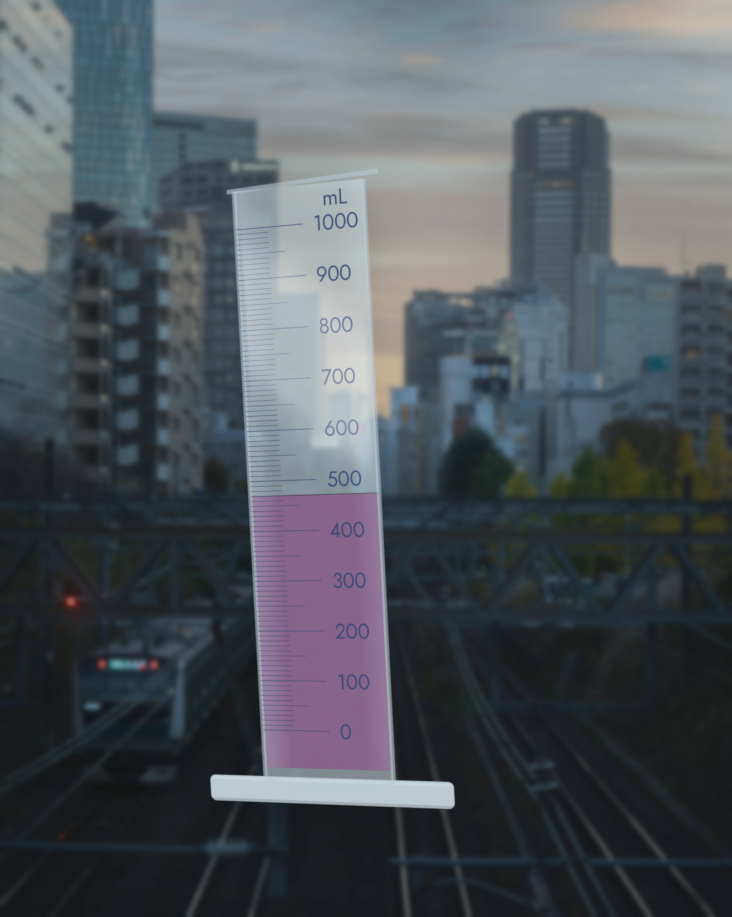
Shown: 470 mL
